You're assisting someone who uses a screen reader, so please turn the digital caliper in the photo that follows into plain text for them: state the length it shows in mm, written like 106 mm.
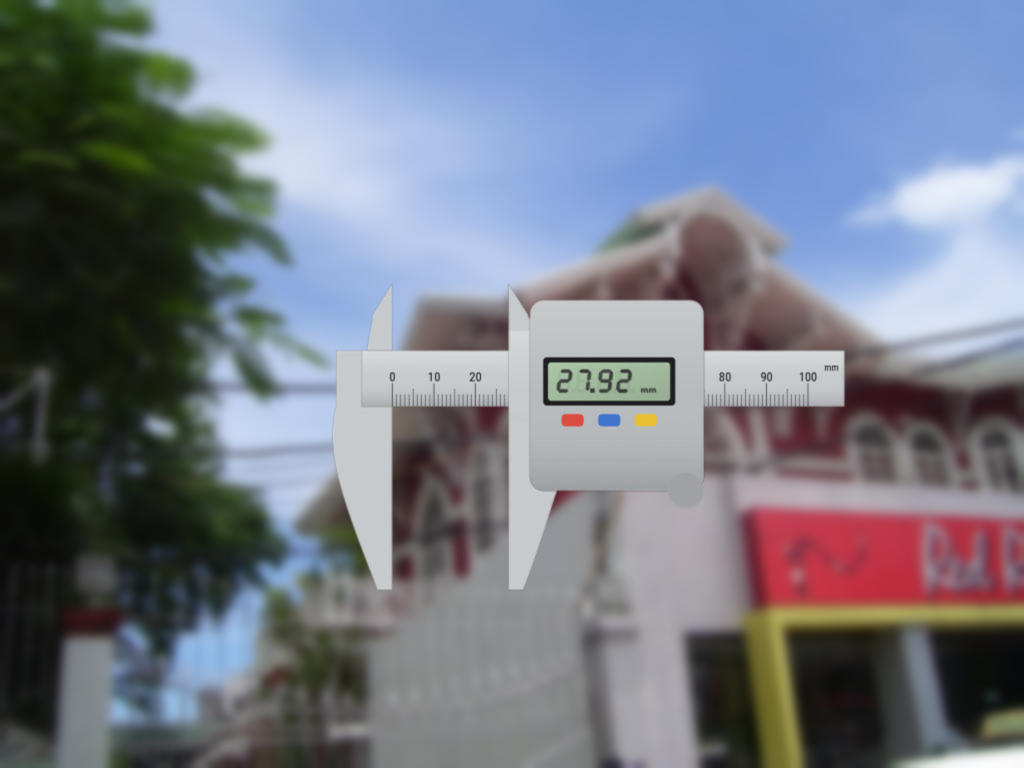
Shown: 27.92 mm
